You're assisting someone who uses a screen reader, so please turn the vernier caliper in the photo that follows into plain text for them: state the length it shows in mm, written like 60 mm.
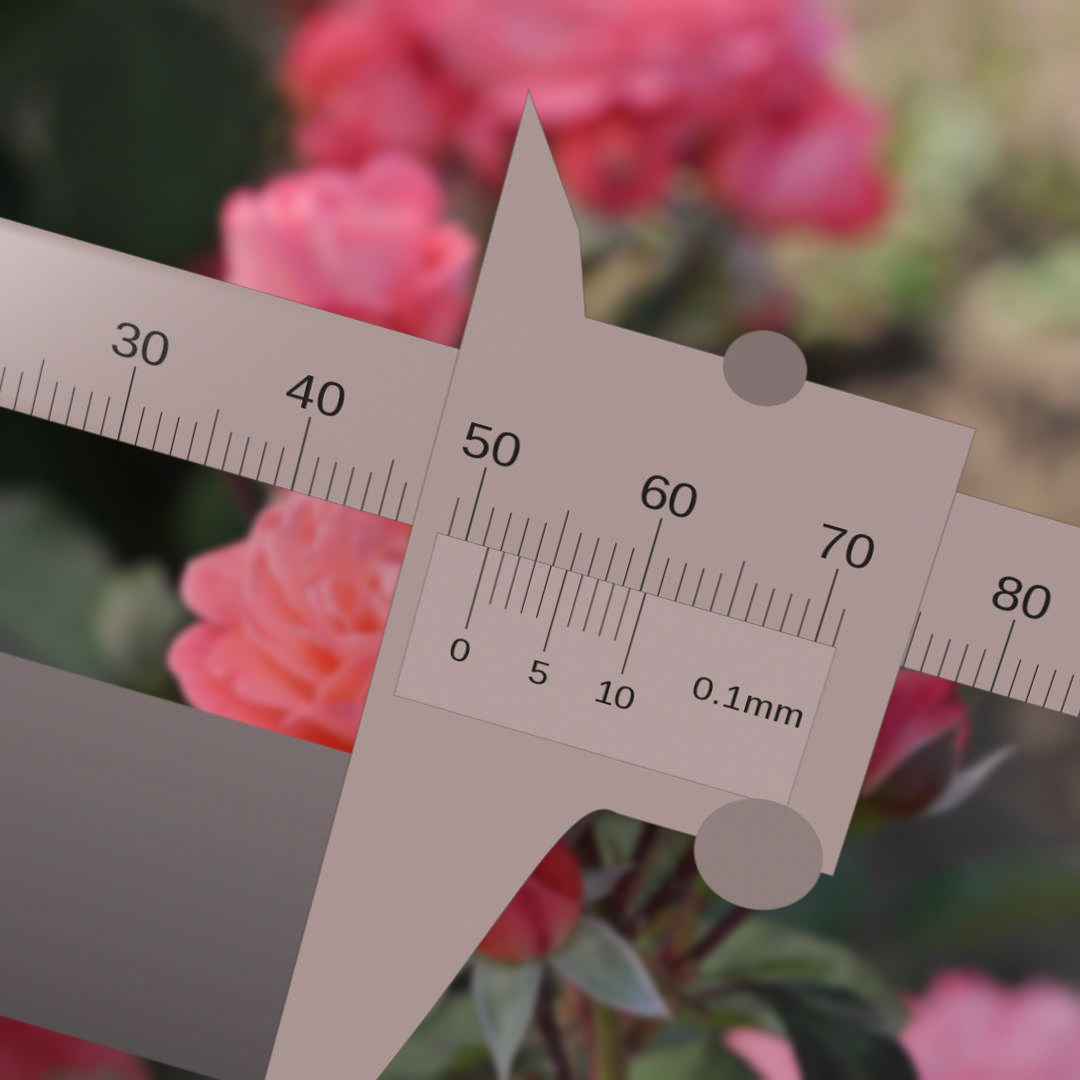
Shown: 51.3 mm
